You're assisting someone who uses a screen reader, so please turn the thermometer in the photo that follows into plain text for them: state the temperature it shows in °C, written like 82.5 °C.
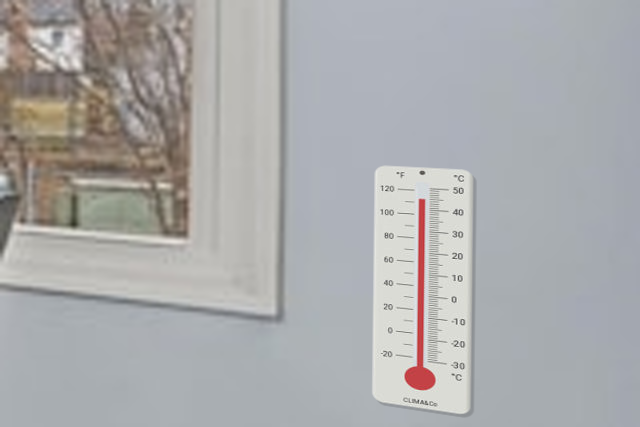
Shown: 45 °C
